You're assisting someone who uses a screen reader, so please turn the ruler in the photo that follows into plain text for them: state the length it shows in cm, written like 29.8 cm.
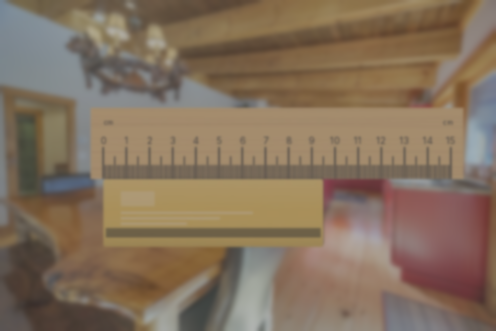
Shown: 9.5 cm
